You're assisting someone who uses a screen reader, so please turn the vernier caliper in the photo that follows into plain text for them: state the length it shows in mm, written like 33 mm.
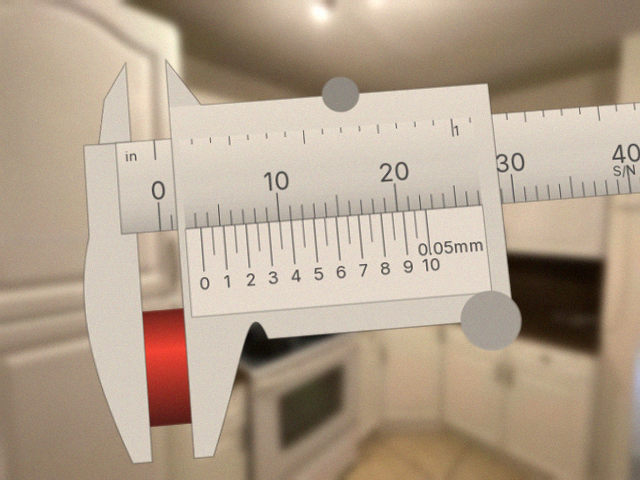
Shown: 3.4 mm
